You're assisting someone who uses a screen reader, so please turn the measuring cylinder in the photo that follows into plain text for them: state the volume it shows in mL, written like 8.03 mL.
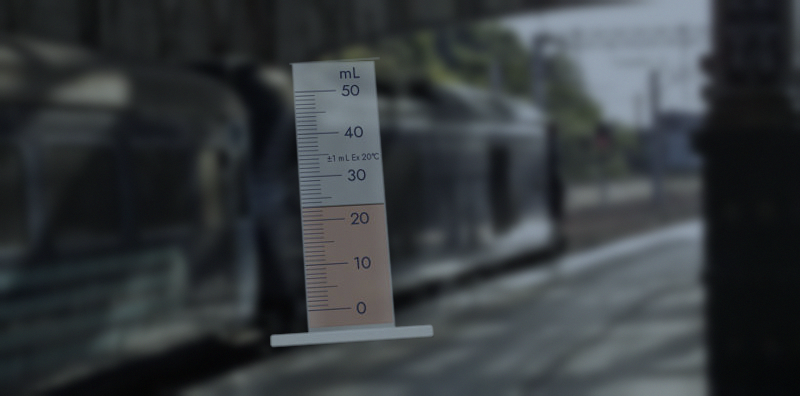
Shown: 23 mL
